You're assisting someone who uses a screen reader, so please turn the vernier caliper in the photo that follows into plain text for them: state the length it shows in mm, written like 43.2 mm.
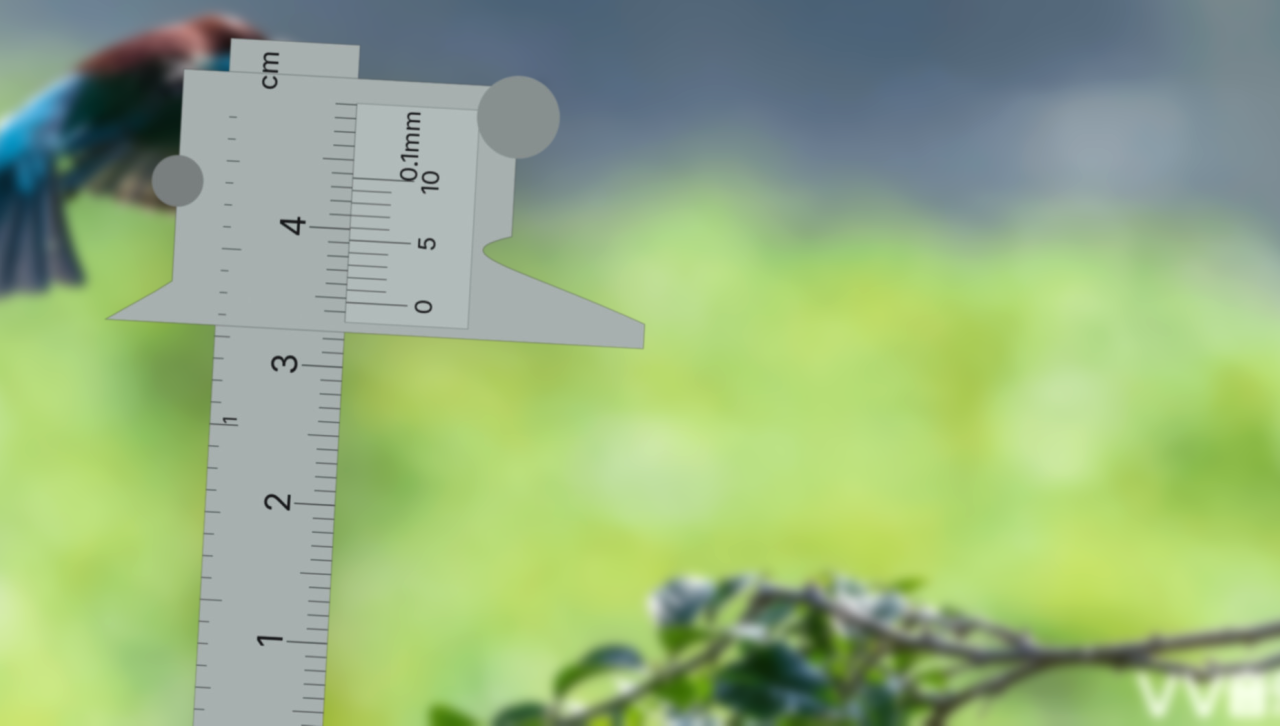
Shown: 34.7 mm
